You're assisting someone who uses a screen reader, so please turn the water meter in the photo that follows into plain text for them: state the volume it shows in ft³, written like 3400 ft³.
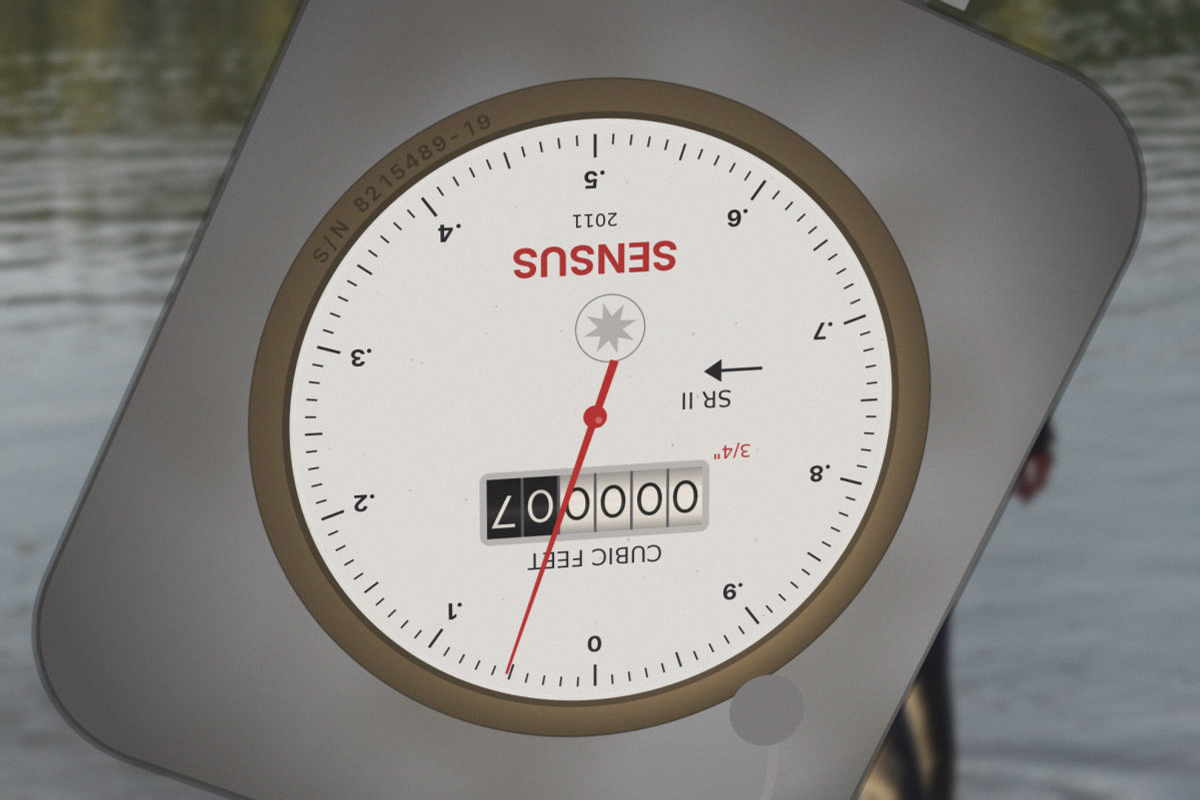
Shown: 7.05 ft³
